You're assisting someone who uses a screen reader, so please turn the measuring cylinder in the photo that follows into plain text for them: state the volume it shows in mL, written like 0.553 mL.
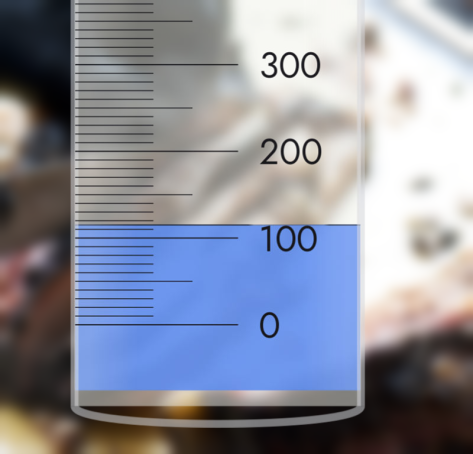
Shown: 115 mL
